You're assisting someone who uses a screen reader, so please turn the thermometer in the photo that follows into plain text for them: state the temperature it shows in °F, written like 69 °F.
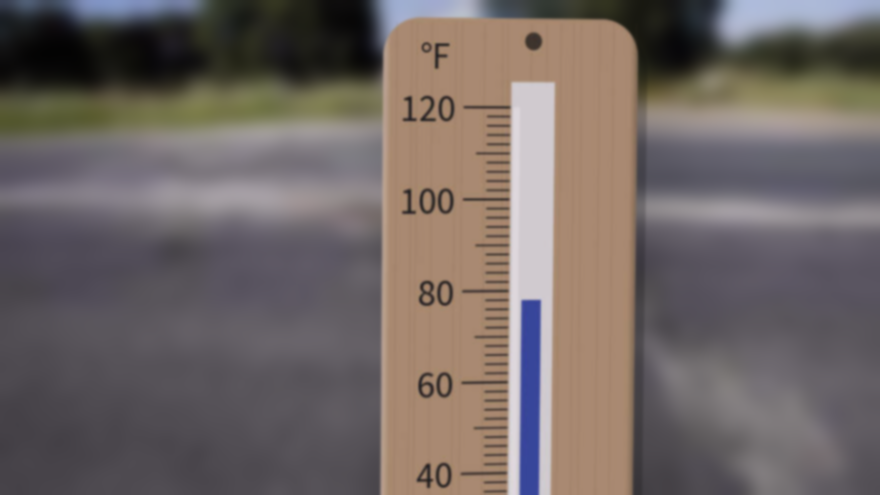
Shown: 78 °F
